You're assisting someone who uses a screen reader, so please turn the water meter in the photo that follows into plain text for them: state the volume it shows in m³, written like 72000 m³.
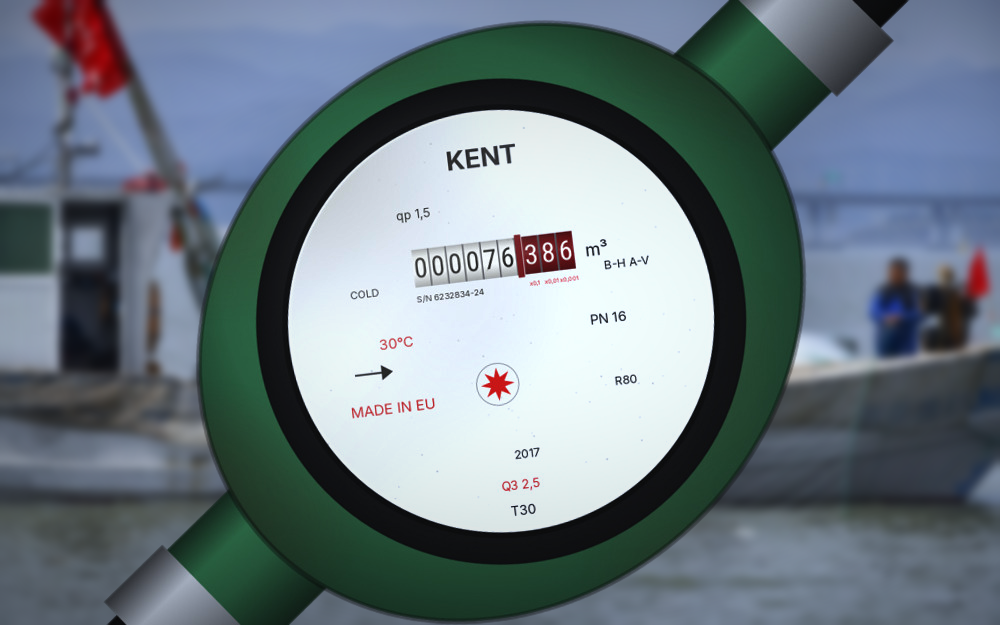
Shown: 76.386 m³
